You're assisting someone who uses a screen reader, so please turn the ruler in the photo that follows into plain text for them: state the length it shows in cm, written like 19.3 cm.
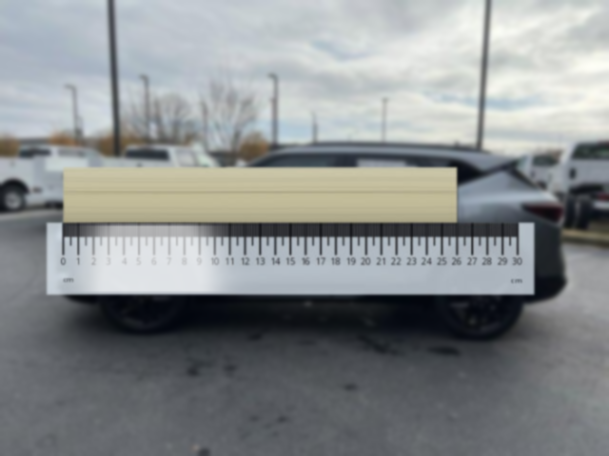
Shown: 26 cm
